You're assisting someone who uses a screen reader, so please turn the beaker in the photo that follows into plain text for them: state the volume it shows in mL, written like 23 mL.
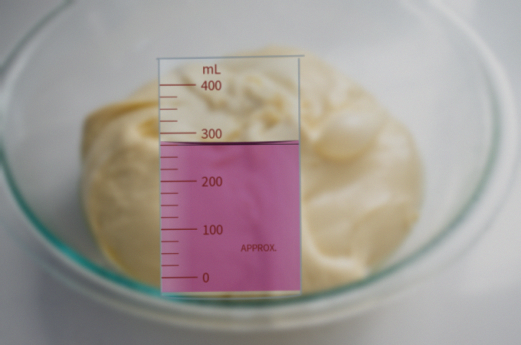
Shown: 275 mL
